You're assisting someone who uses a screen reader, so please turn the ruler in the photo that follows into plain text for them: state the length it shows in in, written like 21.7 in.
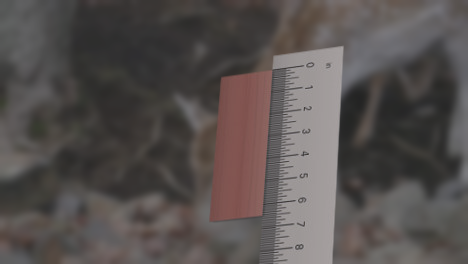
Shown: 6.5 in
